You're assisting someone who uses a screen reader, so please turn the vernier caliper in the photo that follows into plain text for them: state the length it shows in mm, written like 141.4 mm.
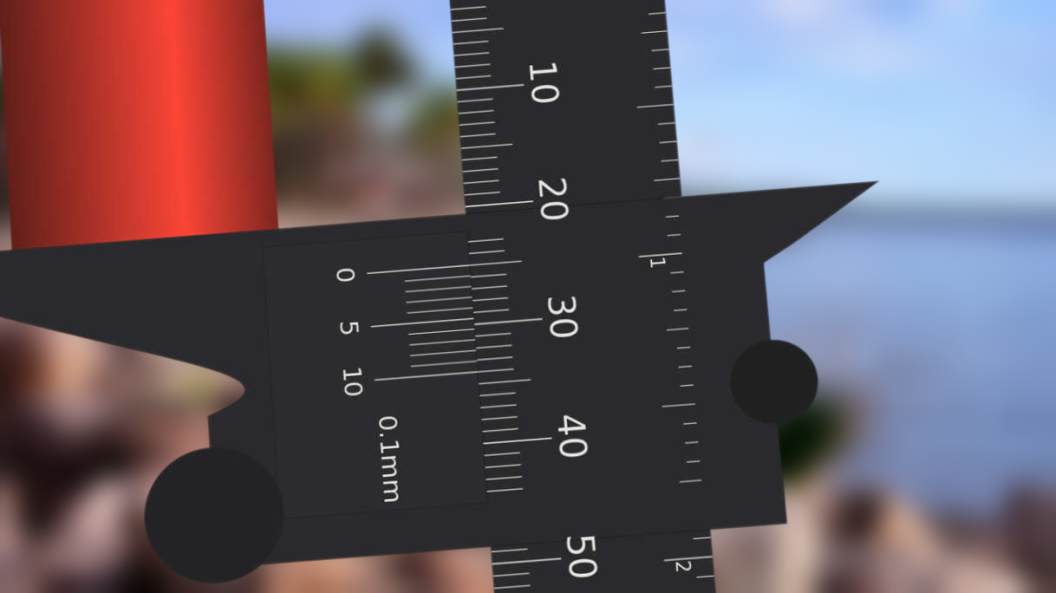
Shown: 25.0 mm
